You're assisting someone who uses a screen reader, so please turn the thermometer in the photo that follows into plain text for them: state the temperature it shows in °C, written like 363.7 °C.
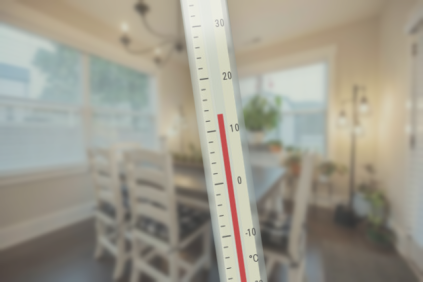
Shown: 13 °C
